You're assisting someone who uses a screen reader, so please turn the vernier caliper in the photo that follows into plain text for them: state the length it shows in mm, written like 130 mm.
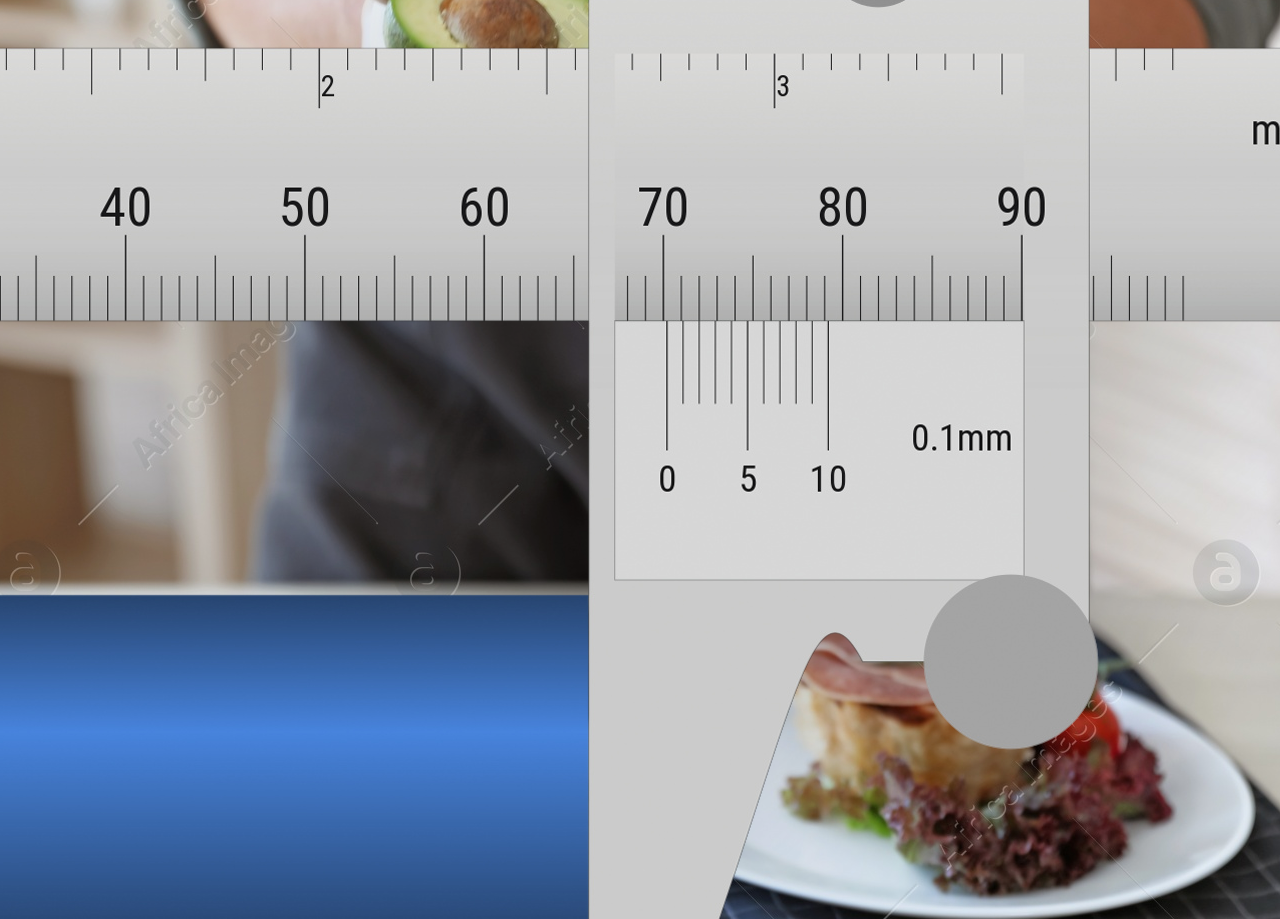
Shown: 70.2 mm
